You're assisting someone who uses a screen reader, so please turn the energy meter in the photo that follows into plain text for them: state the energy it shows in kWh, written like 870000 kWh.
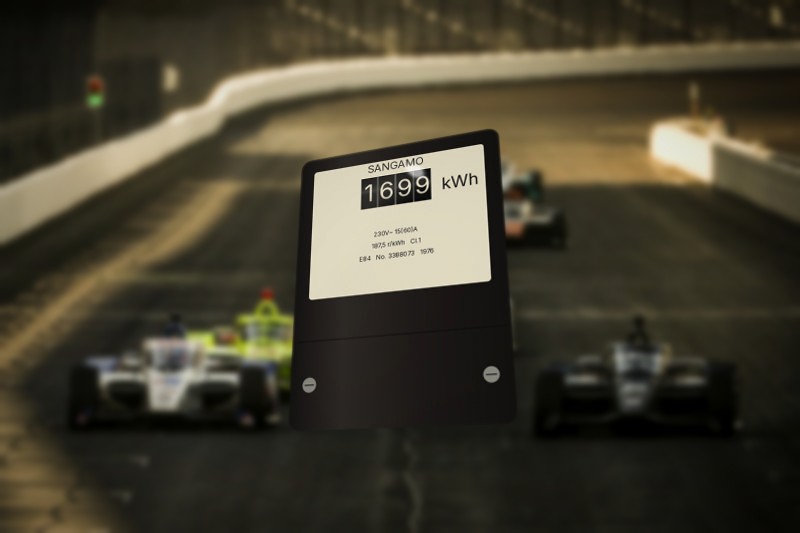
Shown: 1699 kWh
